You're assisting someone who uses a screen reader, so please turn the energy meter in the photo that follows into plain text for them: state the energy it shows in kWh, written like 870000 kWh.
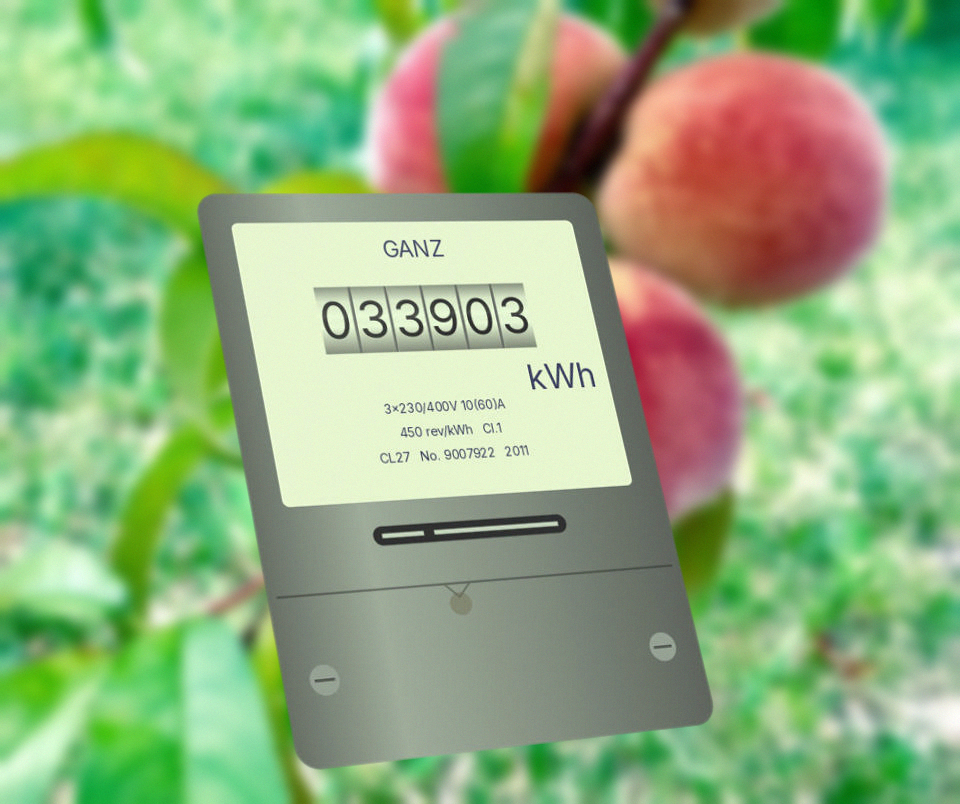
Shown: 33903 kWh
